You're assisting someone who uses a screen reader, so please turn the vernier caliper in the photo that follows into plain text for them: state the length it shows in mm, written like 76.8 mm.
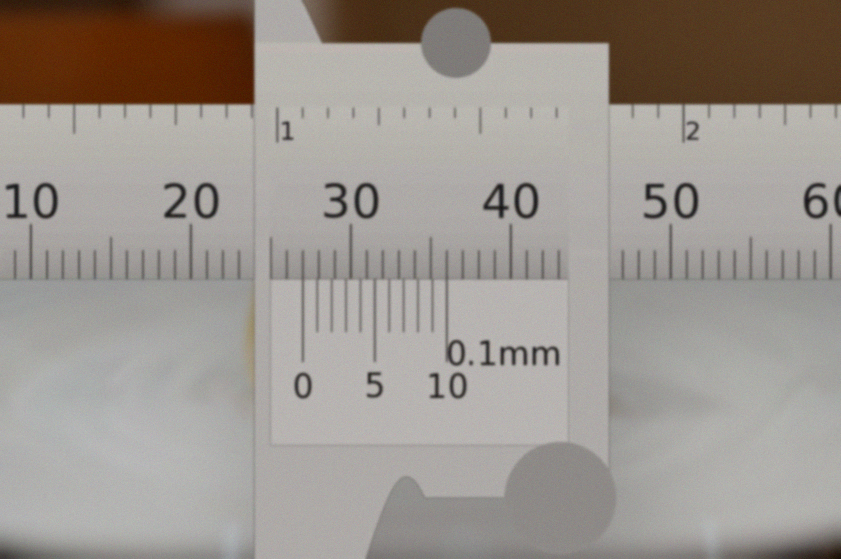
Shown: 27.0 mm
